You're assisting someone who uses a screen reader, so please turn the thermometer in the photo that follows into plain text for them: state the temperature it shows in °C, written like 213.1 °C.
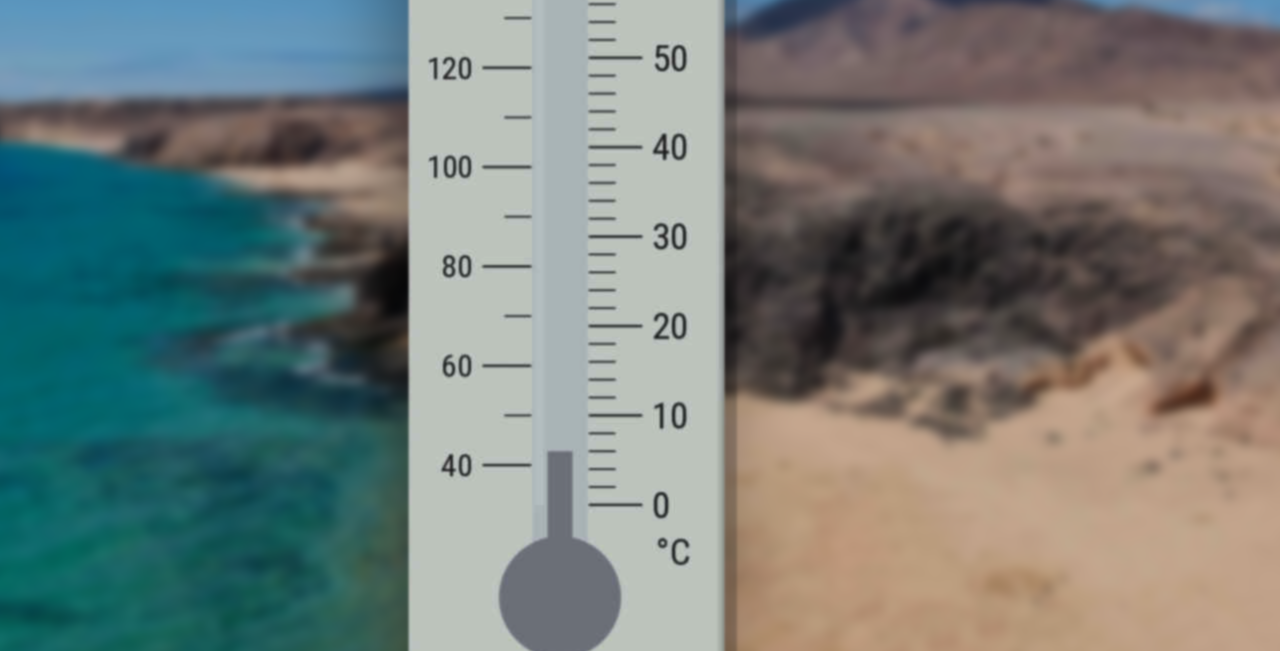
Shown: 6 °C
